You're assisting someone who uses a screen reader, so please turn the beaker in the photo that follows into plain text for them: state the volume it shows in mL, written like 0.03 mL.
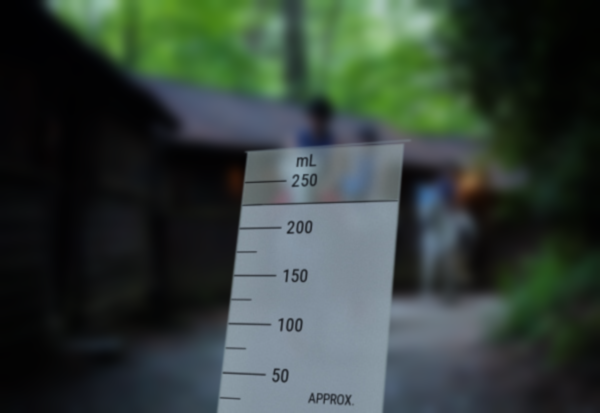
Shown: 225 mL
